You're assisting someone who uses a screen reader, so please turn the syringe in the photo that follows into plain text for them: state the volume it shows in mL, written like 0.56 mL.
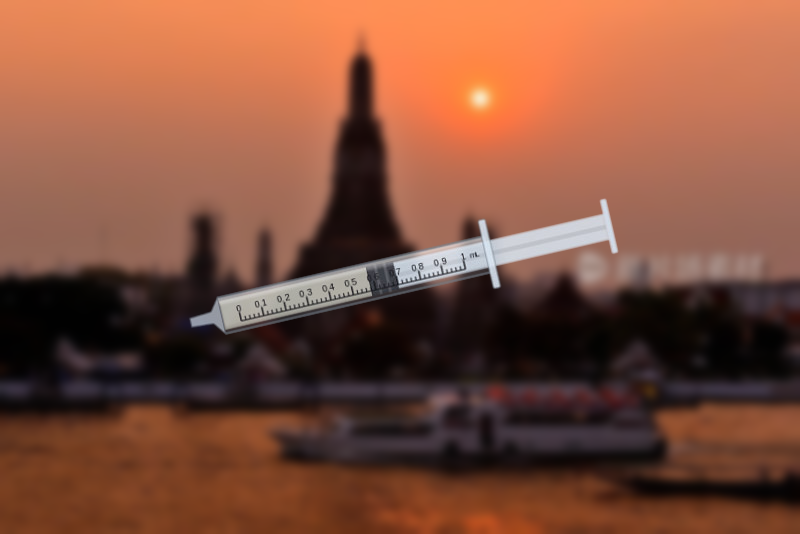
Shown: 0.58 mL
